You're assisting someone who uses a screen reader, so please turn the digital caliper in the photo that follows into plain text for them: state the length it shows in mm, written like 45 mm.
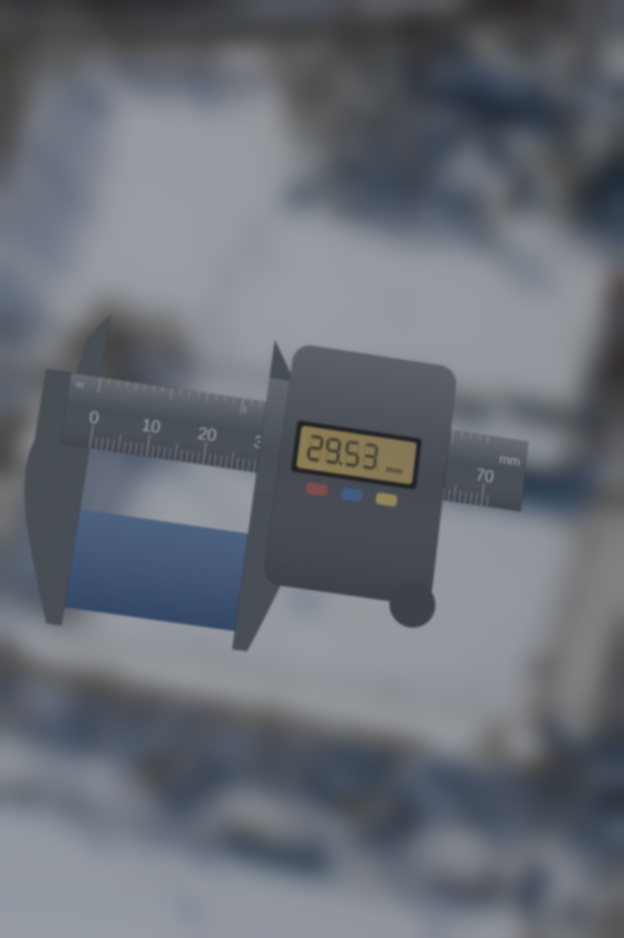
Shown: 29.53 mm
